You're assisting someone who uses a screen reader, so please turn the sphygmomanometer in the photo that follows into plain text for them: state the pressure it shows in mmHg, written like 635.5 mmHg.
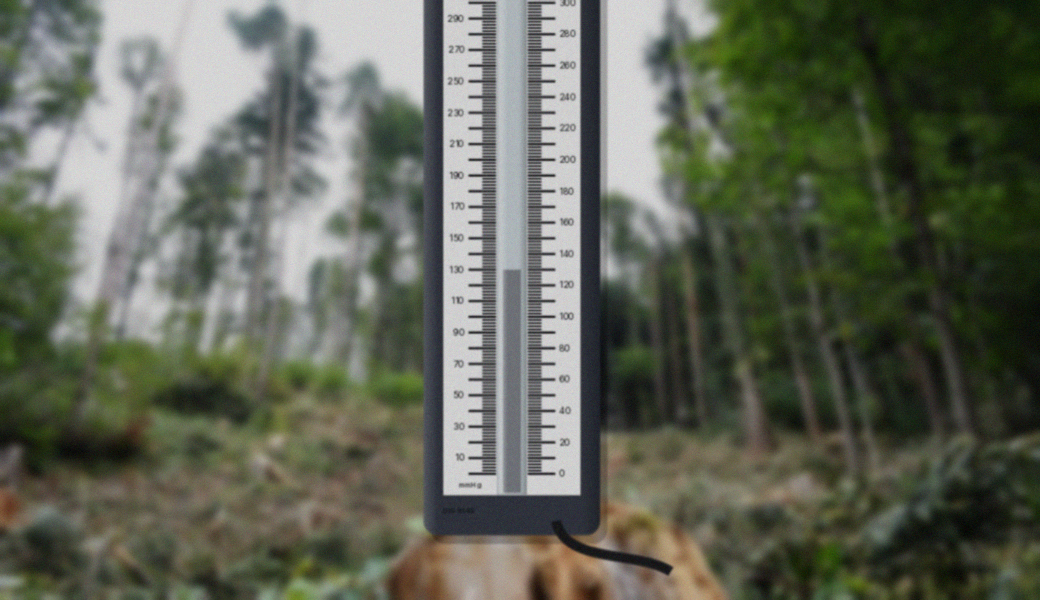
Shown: 130 mmHg
